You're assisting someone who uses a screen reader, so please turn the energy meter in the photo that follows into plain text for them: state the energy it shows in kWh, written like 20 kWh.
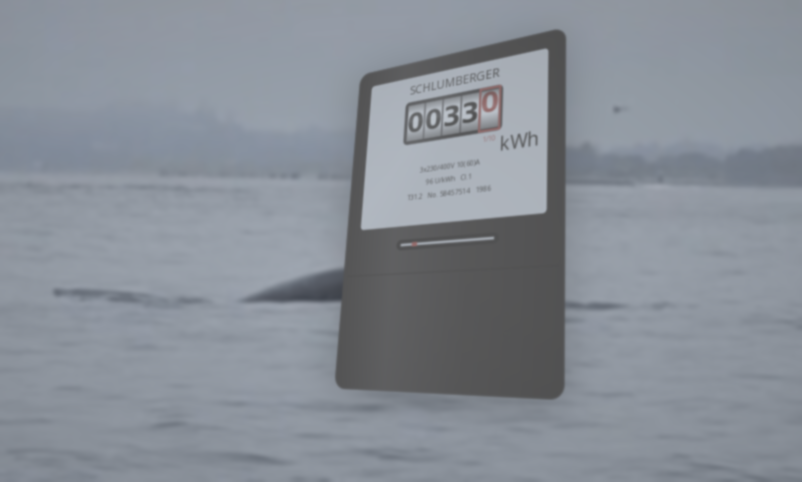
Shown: 33.0 kWh
